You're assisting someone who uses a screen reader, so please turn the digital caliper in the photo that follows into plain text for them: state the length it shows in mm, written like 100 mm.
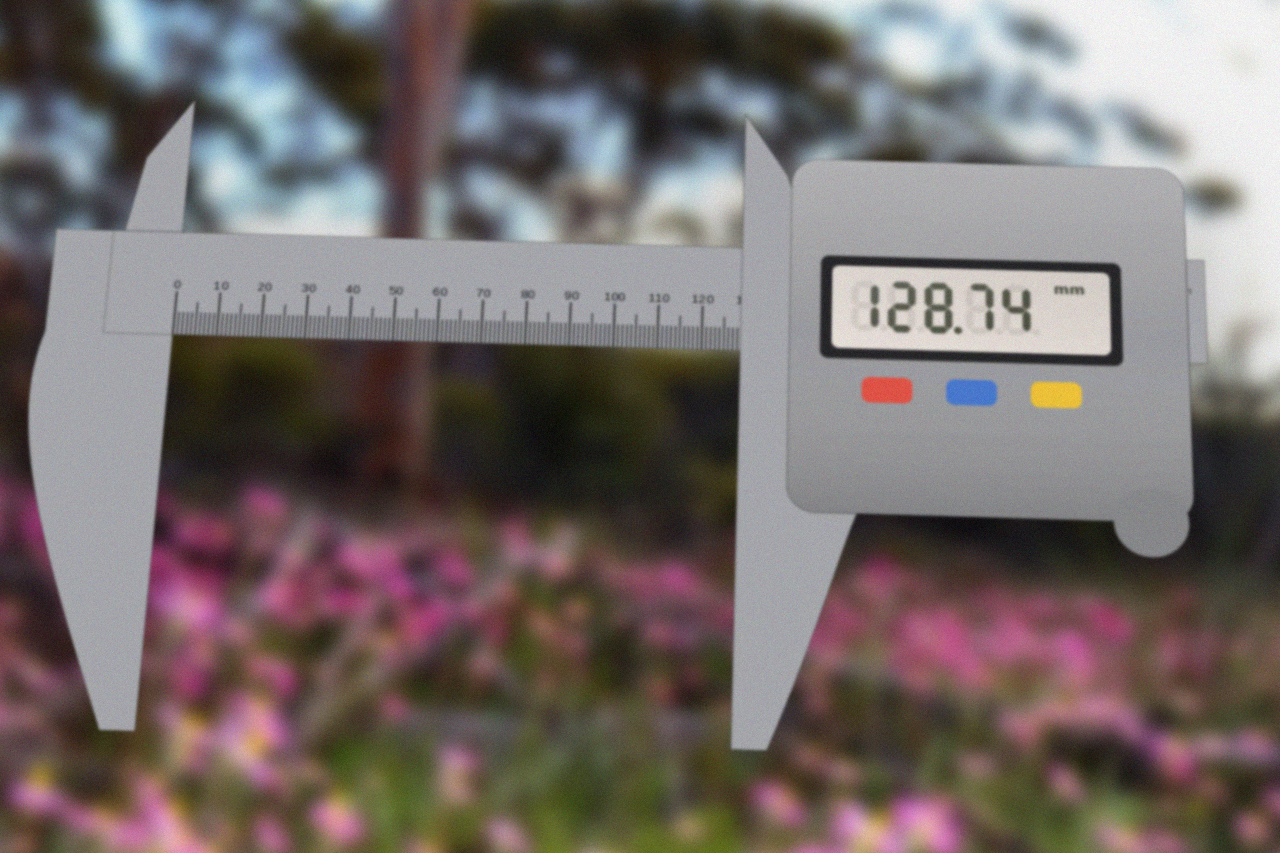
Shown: 128.74 mm
